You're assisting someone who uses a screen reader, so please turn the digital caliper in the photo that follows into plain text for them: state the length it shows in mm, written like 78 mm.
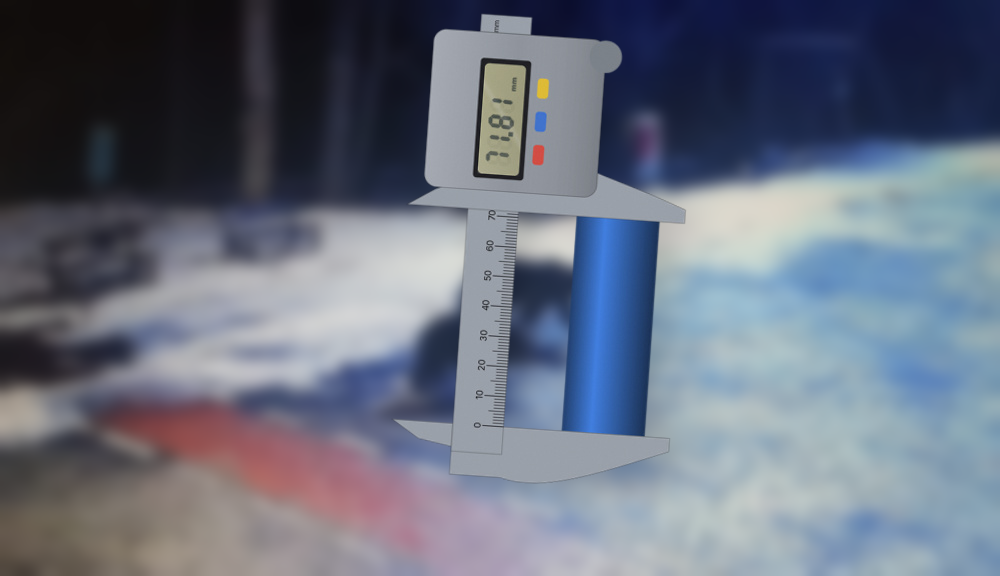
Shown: 71.81 mm
